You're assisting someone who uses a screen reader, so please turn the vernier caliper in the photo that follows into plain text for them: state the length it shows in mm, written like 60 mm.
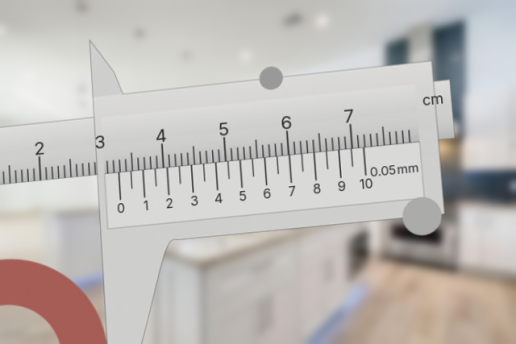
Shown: 32.8 mm
